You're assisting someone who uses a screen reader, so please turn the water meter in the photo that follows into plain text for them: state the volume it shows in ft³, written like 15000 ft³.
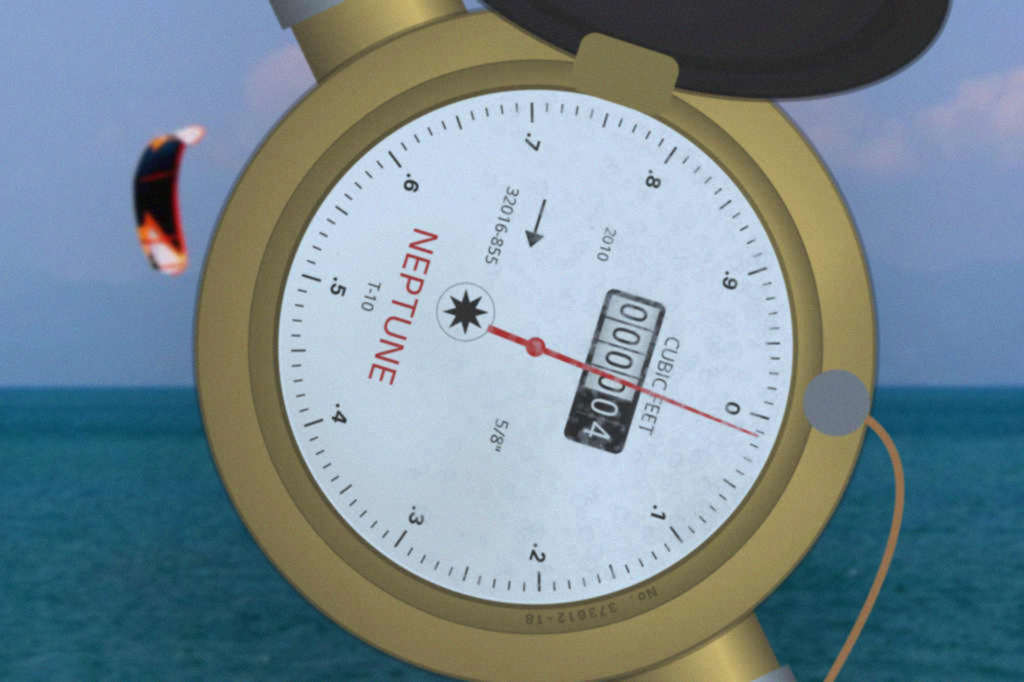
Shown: 4.01 ft³
